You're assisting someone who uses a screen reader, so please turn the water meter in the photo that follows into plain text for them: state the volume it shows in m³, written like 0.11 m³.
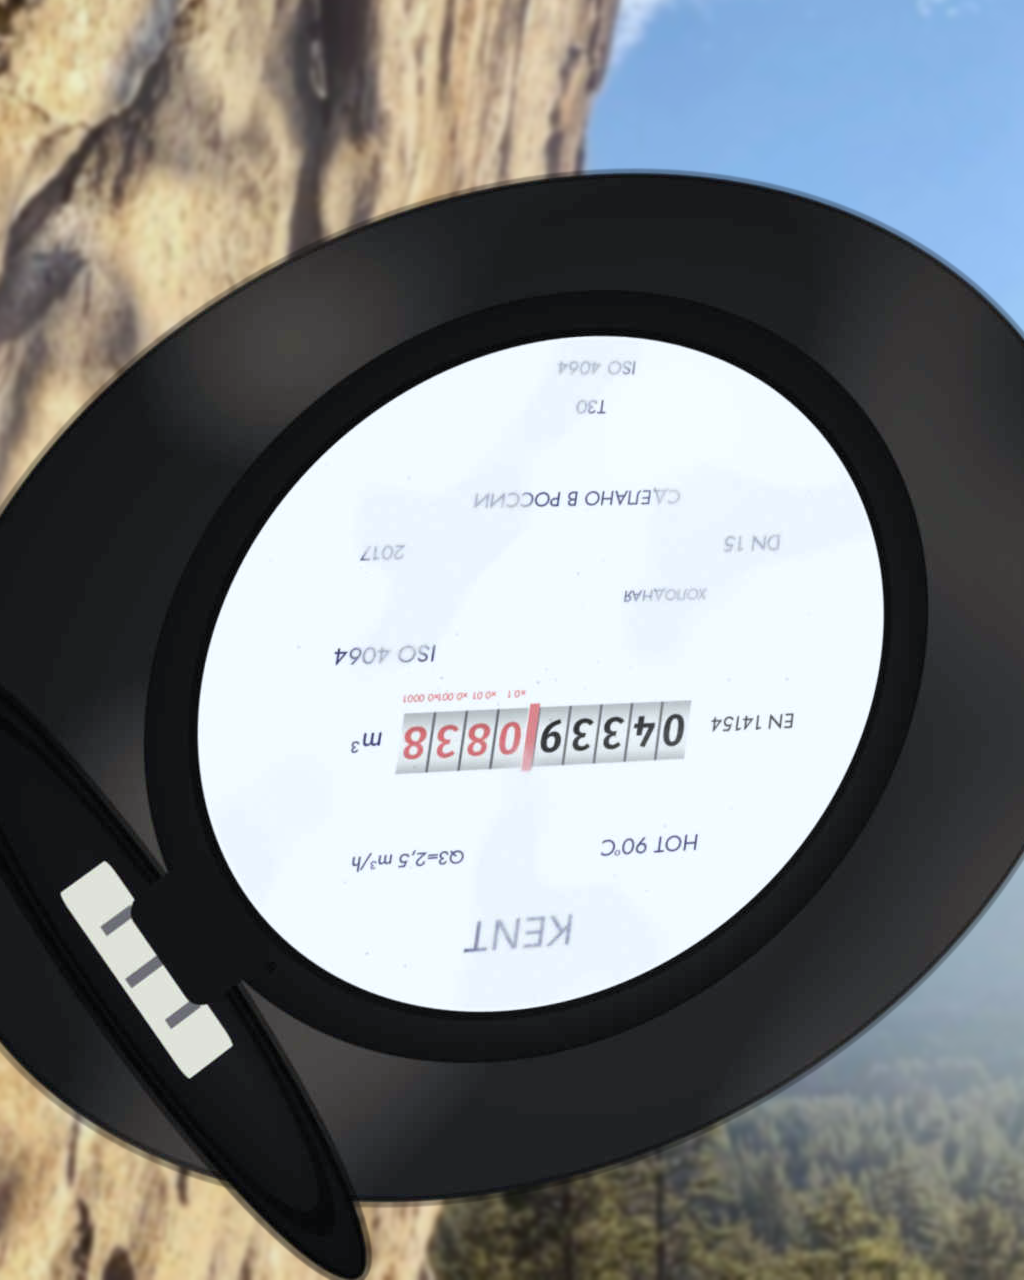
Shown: 4339.0838 m³
